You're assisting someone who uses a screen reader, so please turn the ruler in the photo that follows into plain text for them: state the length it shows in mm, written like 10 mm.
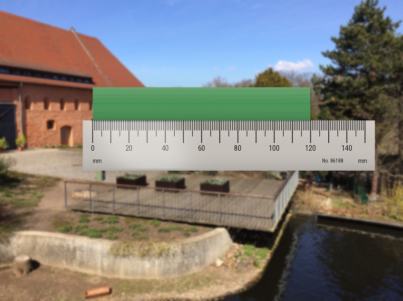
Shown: 120 mm
